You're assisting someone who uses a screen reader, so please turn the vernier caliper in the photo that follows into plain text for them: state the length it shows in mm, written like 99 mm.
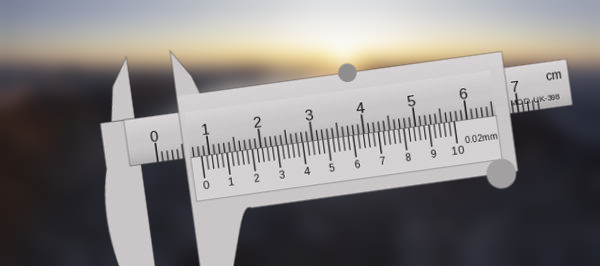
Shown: 8.5 mm
